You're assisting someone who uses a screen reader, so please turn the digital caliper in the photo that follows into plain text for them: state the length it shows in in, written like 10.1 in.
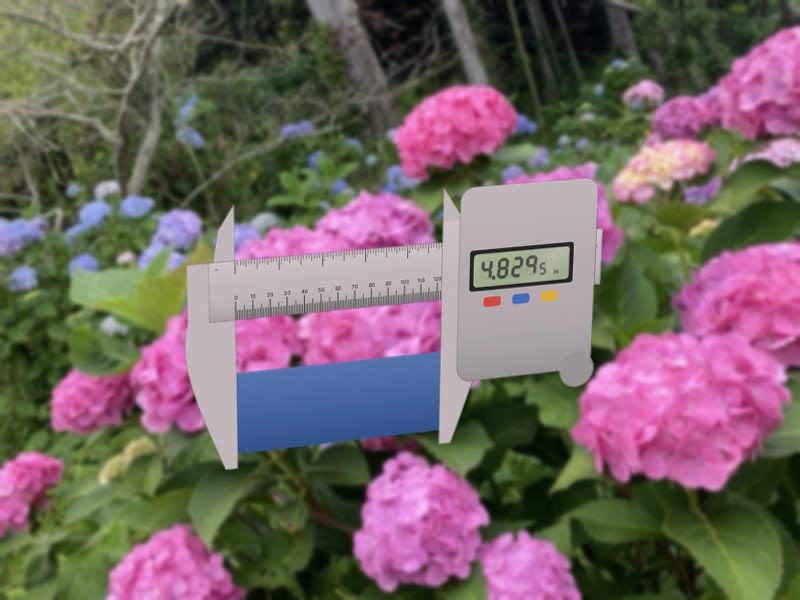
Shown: 4.8295 in
